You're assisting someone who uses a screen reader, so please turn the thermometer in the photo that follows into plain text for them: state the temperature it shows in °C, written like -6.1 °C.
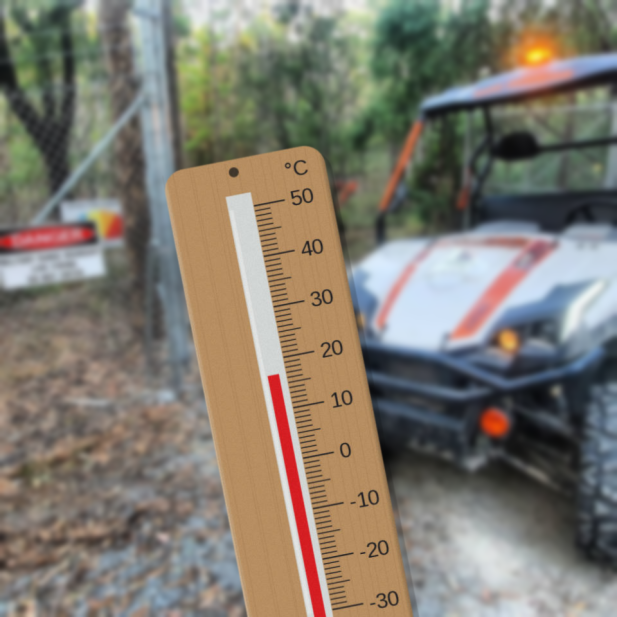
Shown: 17 °C
